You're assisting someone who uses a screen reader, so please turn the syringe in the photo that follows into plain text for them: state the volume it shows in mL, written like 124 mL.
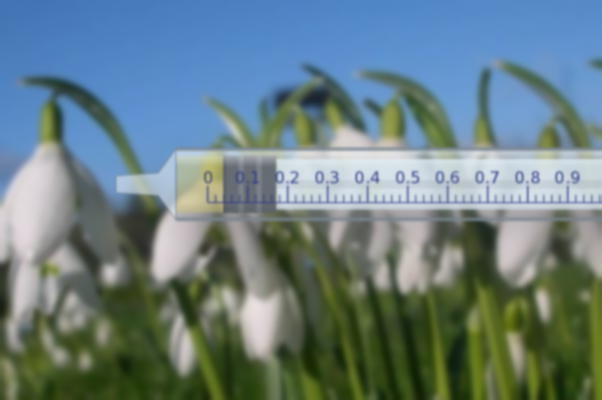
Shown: 0.04 mL
